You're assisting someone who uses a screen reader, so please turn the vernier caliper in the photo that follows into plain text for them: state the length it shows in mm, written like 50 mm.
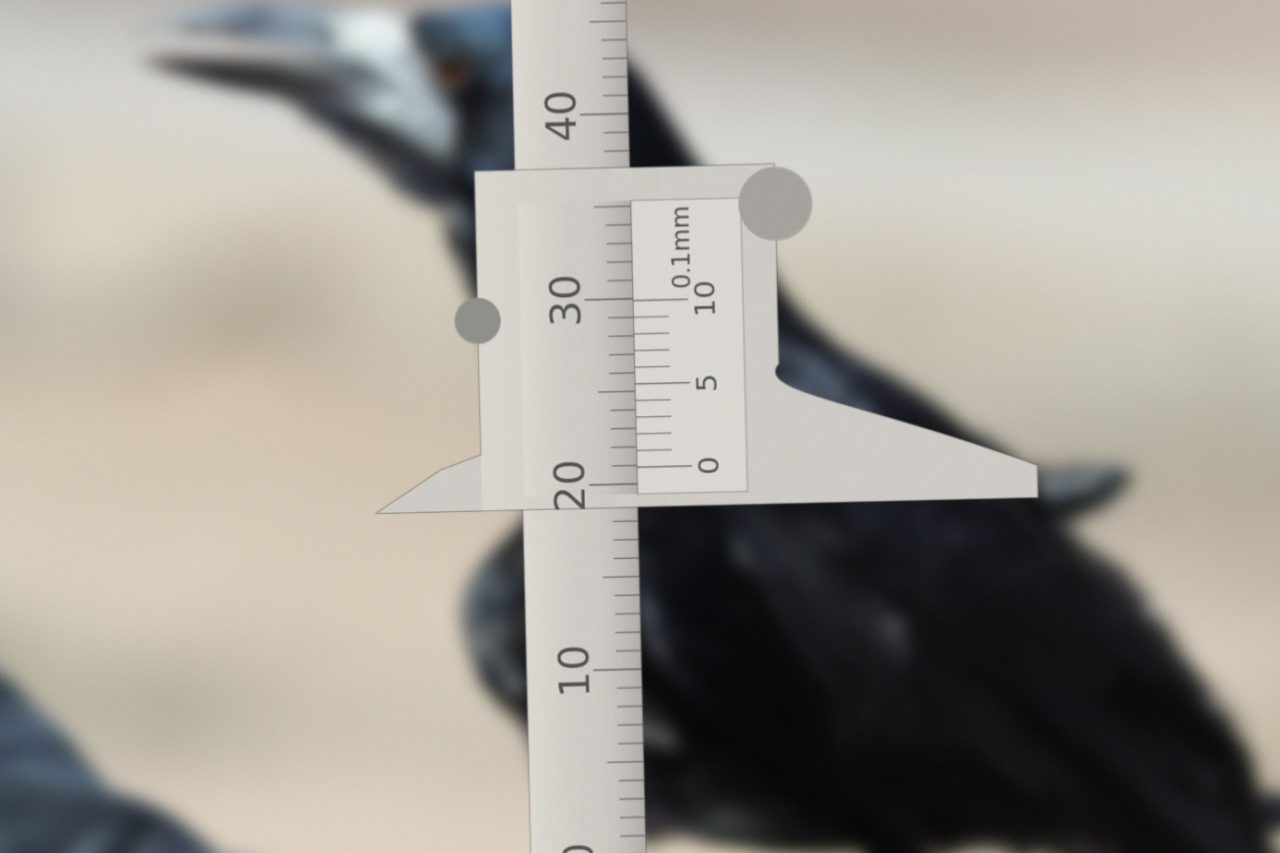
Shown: 20.9 mm
